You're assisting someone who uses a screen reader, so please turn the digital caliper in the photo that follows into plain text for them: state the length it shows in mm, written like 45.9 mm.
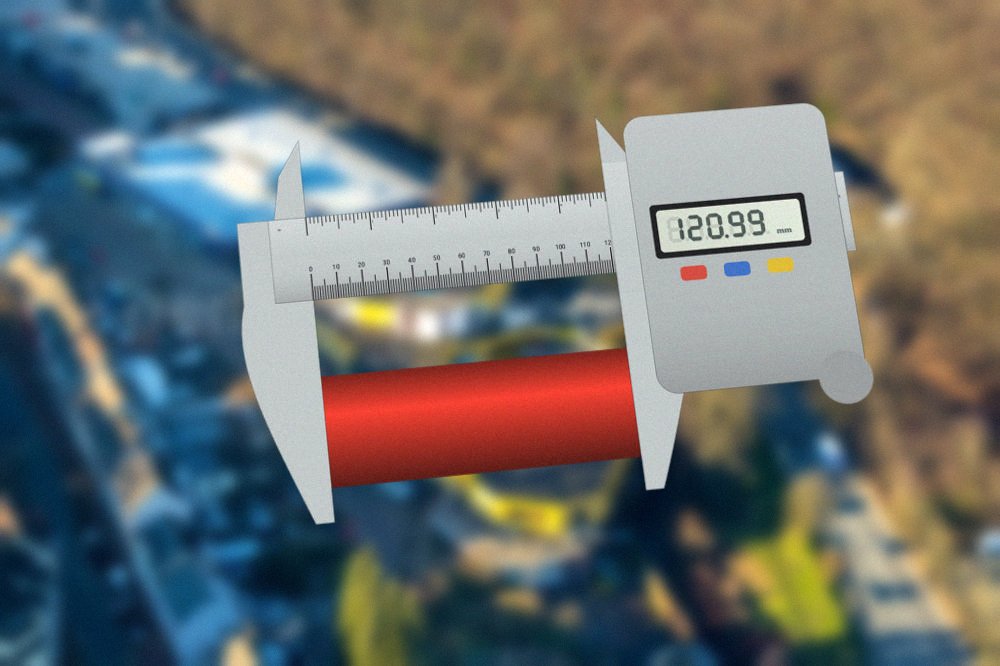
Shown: 120.99 mm
